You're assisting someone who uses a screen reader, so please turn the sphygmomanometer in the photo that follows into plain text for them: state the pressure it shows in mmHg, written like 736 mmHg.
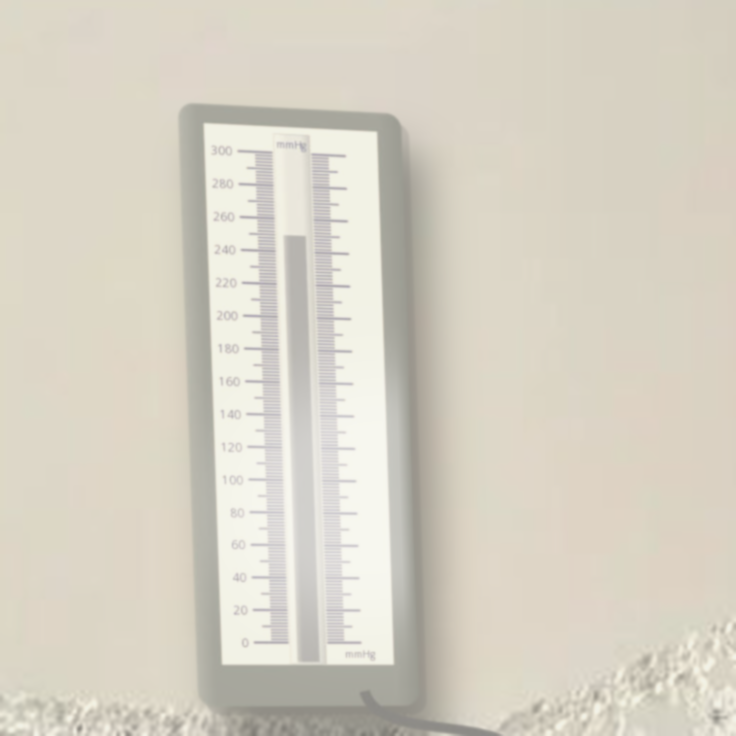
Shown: 250 mmHg
